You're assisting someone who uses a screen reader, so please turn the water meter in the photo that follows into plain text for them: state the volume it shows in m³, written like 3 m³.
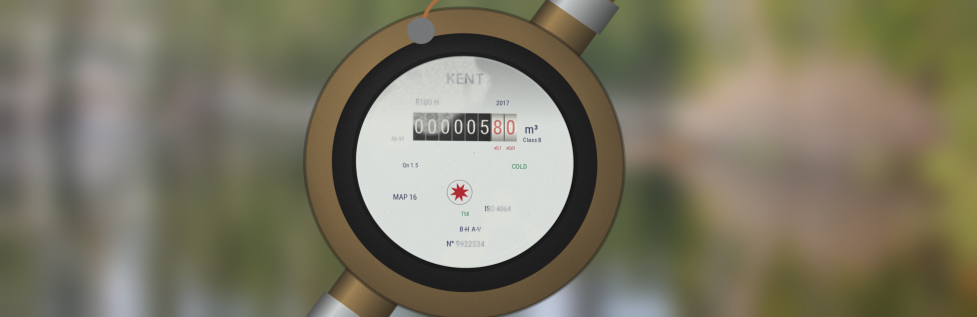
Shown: 5.80 m³
